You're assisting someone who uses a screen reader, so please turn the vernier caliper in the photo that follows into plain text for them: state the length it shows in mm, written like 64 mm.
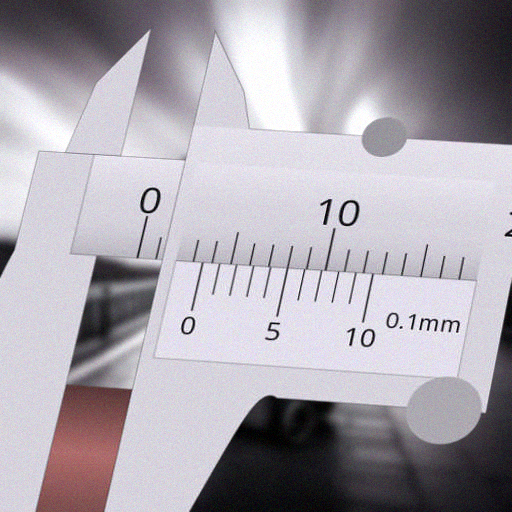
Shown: 3.5 mm
